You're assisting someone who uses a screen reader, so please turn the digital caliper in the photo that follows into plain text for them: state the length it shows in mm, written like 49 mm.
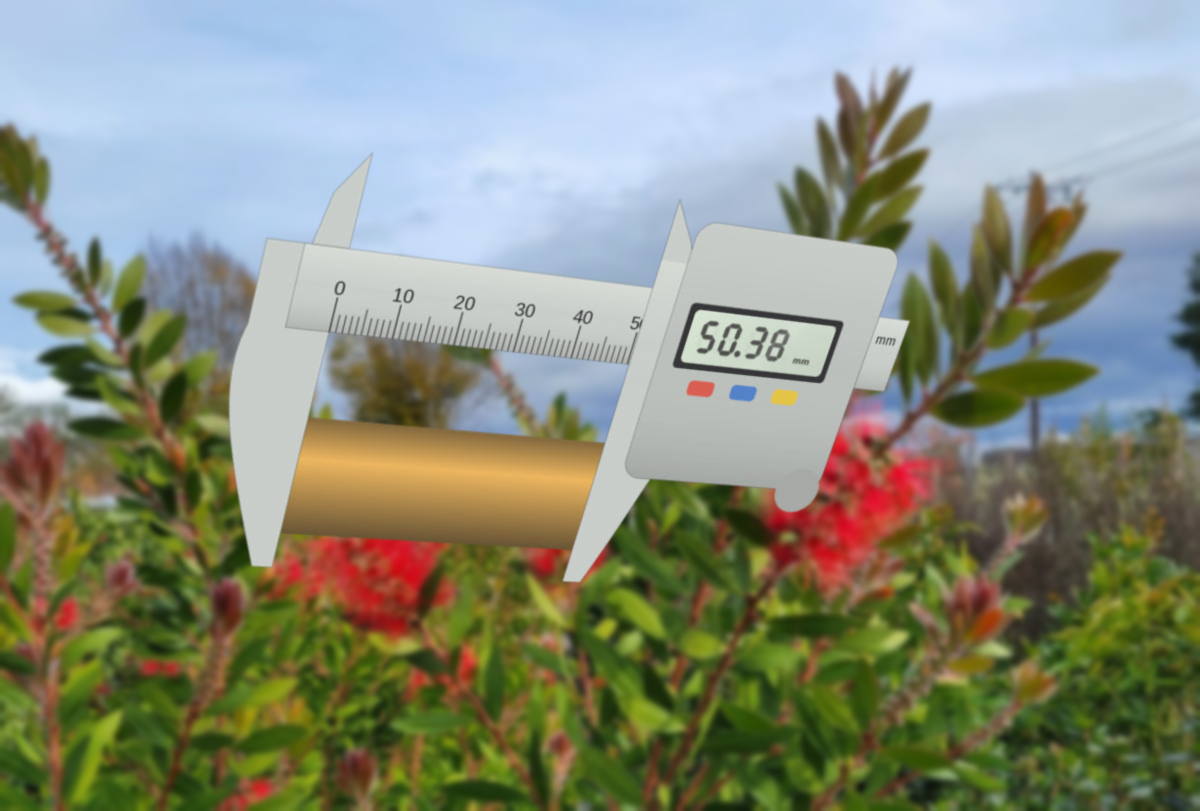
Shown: 50.38 mm
